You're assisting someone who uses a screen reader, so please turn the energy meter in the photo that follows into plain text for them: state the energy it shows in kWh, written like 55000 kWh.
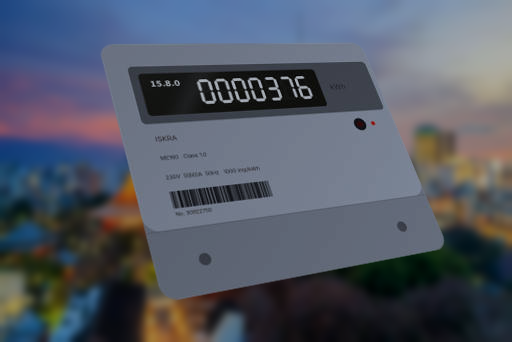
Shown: 376 kWh
